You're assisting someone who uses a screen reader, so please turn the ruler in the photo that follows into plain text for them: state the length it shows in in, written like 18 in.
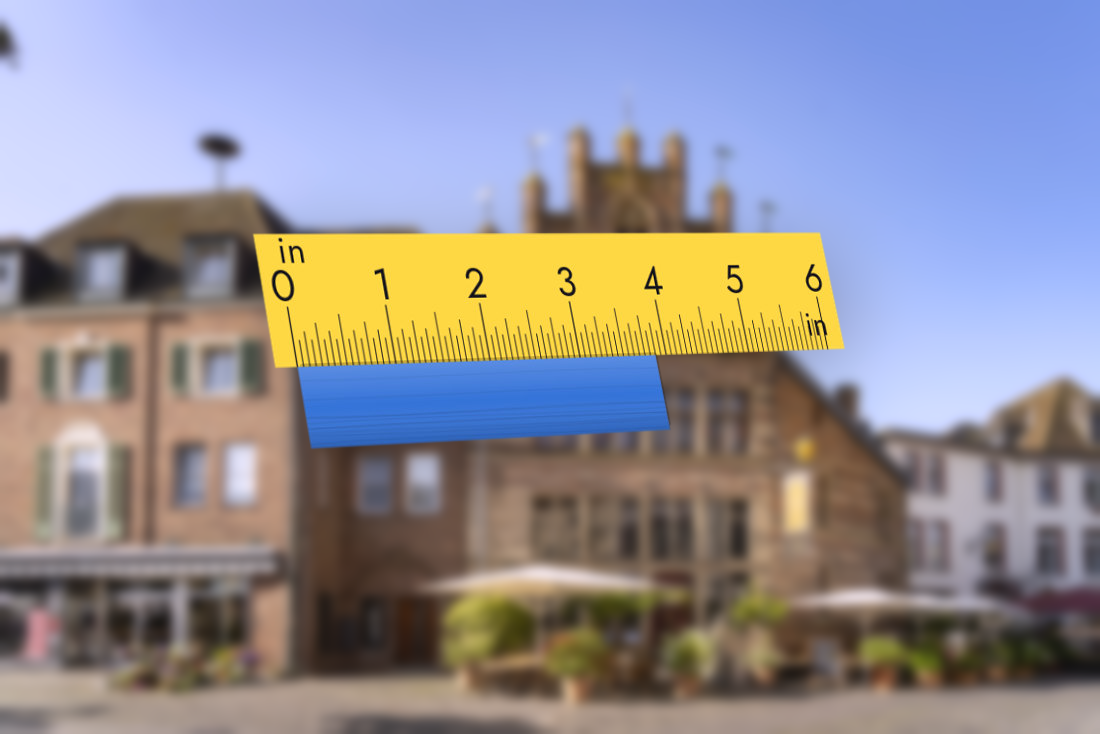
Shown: 3.875 in
